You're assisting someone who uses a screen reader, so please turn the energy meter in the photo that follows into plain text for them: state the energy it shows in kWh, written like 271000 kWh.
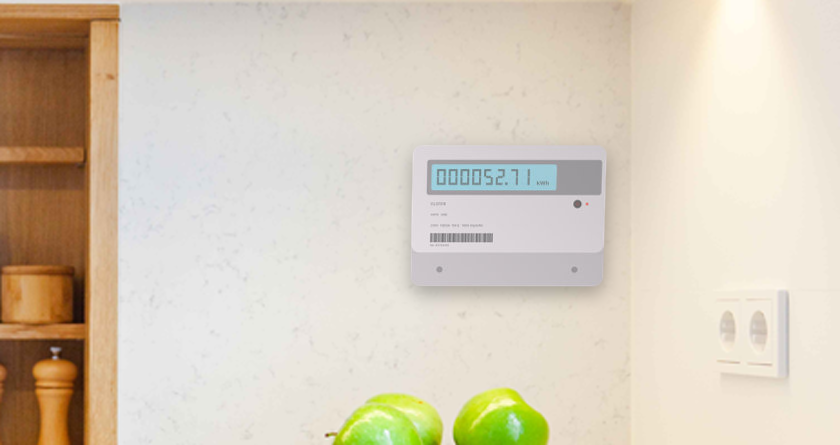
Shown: 52.71 kWh
